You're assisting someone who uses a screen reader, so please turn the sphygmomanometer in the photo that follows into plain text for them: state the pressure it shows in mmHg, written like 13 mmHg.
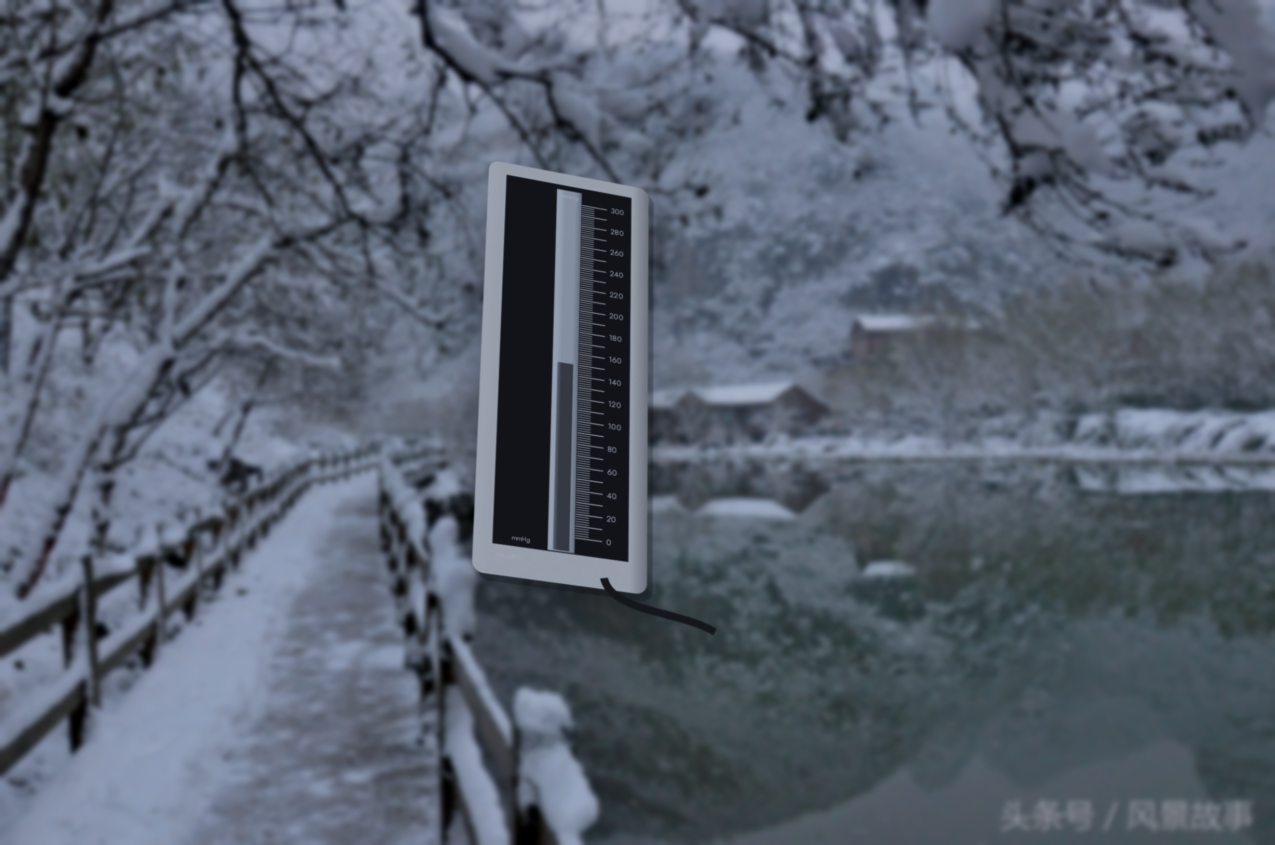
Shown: 150 mmHg
